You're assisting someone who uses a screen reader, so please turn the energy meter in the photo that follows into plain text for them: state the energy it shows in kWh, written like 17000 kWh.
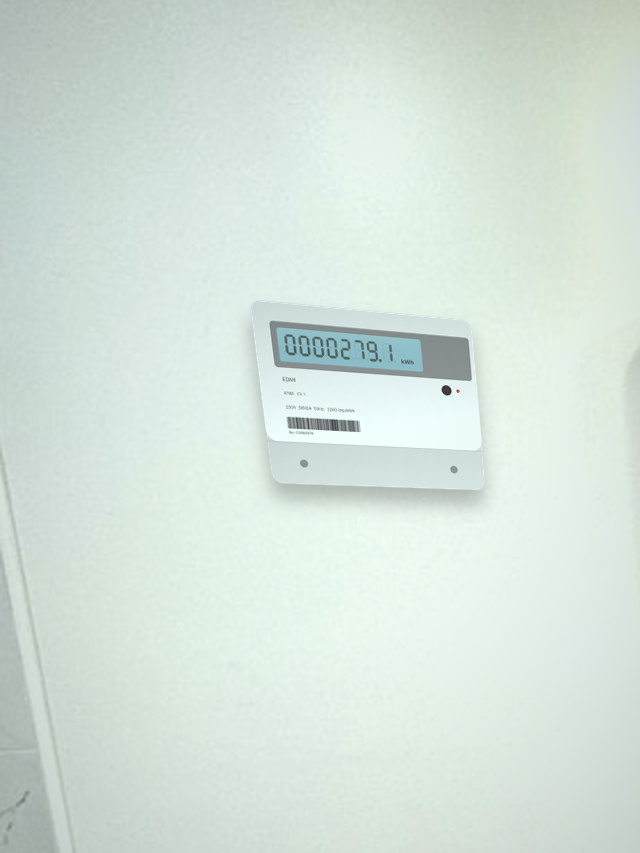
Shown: 279.1 kWh
